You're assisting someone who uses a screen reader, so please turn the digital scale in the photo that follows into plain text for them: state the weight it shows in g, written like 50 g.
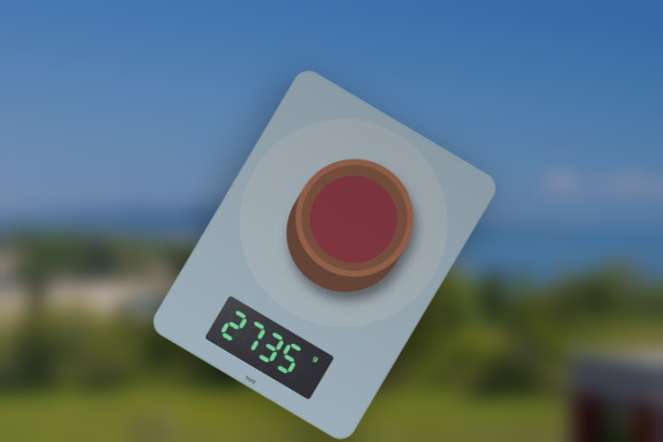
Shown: 2735 g
